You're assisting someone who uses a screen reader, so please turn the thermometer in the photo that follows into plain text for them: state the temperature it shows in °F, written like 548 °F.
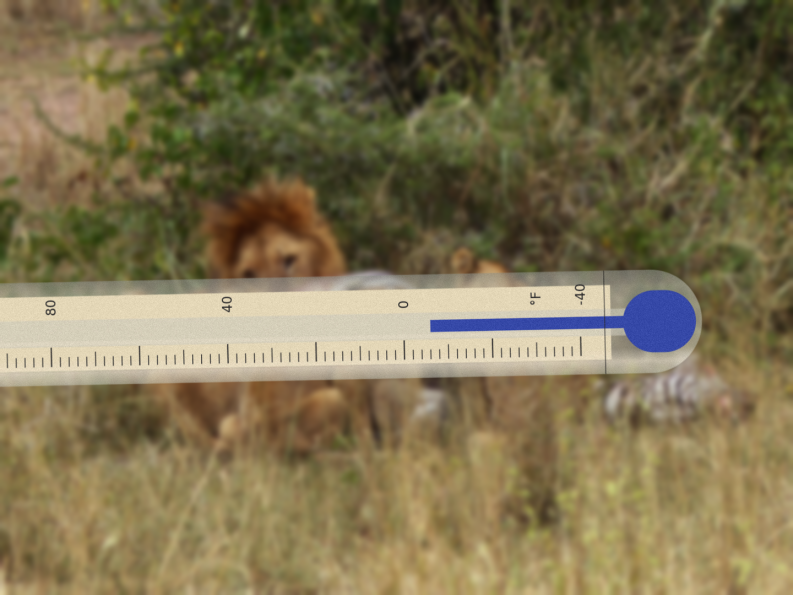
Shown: -6 °F
